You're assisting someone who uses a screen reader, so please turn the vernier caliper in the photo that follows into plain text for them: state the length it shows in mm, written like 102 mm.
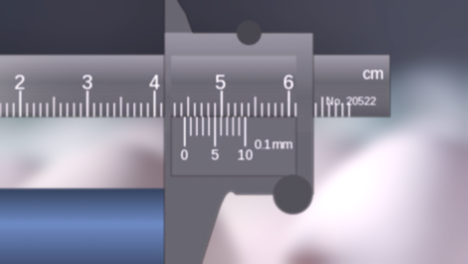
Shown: 44.5 mm
